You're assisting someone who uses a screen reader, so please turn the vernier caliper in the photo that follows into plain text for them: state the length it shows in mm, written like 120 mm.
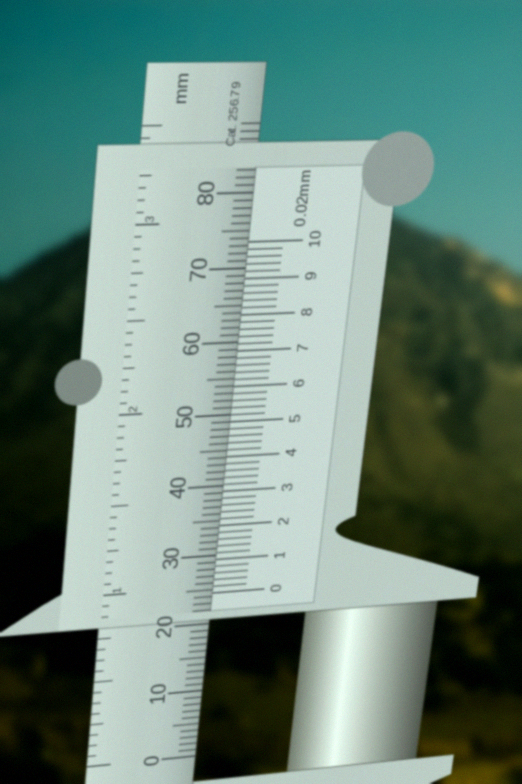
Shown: 24.5 mm
